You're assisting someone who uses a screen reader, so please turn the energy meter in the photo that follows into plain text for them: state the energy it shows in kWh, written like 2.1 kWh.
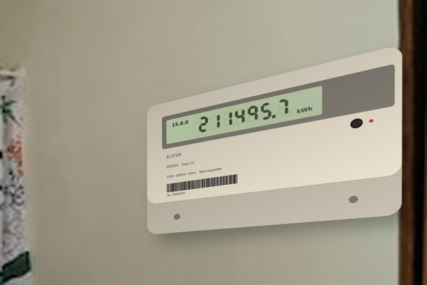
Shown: 211495.7 kWh
